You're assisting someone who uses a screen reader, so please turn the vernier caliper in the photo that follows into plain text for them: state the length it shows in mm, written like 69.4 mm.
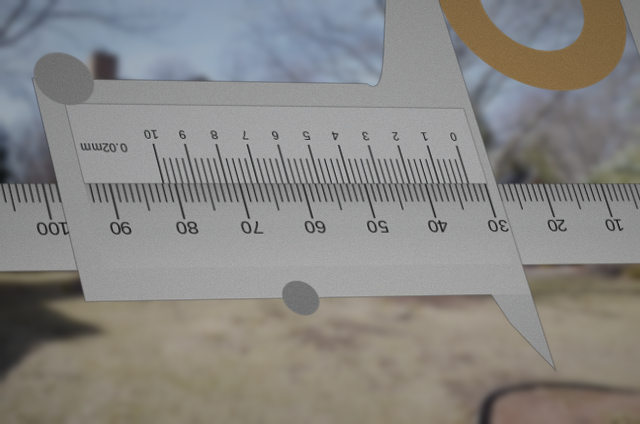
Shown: 32.8 mm
